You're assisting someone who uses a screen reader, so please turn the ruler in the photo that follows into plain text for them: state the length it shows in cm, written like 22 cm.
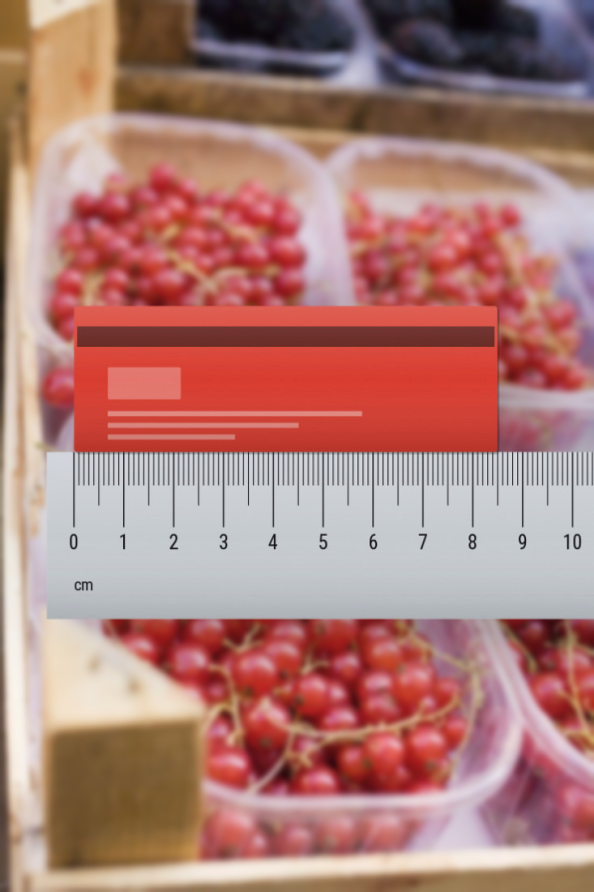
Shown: 8.5 cm
